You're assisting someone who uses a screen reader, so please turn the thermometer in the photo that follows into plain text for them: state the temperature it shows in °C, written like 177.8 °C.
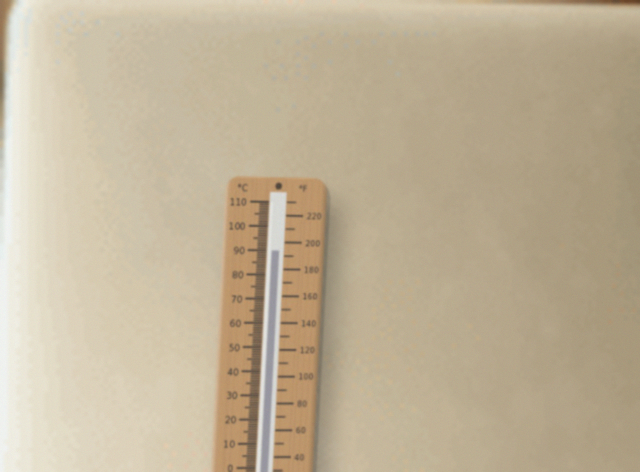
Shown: 90 °C
